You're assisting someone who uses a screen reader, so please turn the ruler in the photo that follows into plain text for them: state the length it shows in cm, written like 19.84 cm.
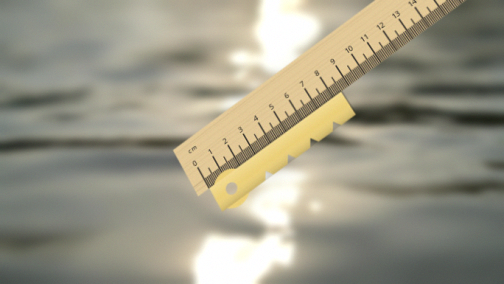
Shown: 8.5 cm
